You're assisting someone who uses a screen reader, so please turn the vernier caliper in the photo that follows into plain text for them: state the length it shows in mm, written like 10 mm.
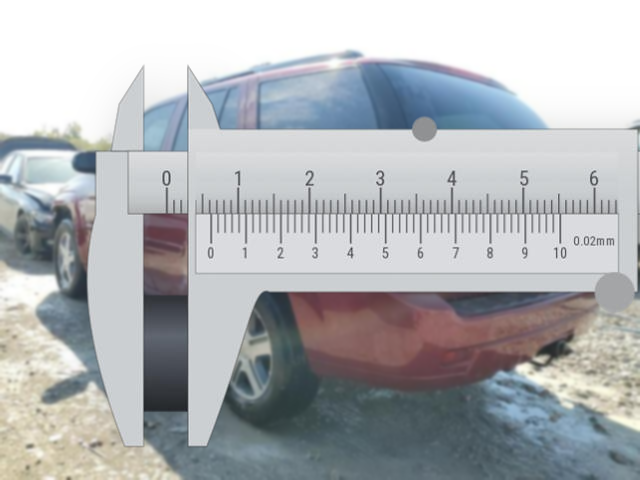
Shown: 6.2 mm
